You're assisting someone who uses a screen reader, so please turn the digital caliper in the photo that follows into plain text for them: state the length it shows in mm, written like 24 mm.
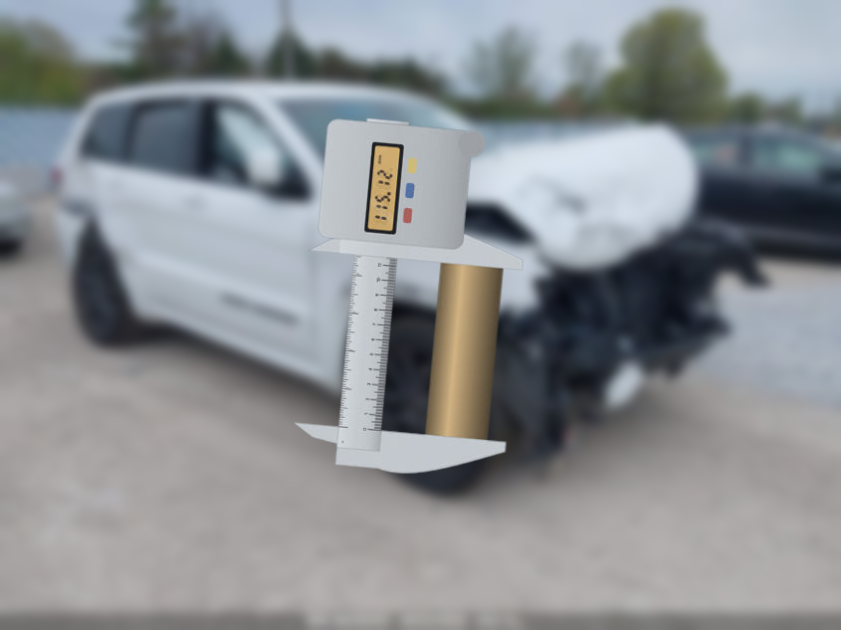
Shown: 115.12 mm
